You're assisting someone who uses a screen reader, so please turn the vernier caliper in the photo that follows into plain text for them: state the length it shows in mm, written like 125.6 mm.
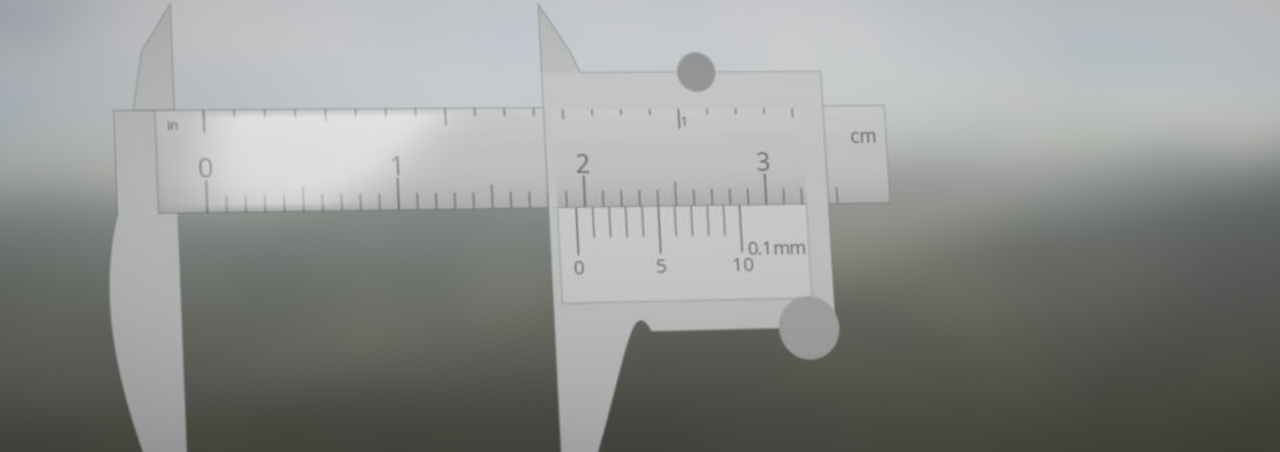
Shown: 19.5 mm
